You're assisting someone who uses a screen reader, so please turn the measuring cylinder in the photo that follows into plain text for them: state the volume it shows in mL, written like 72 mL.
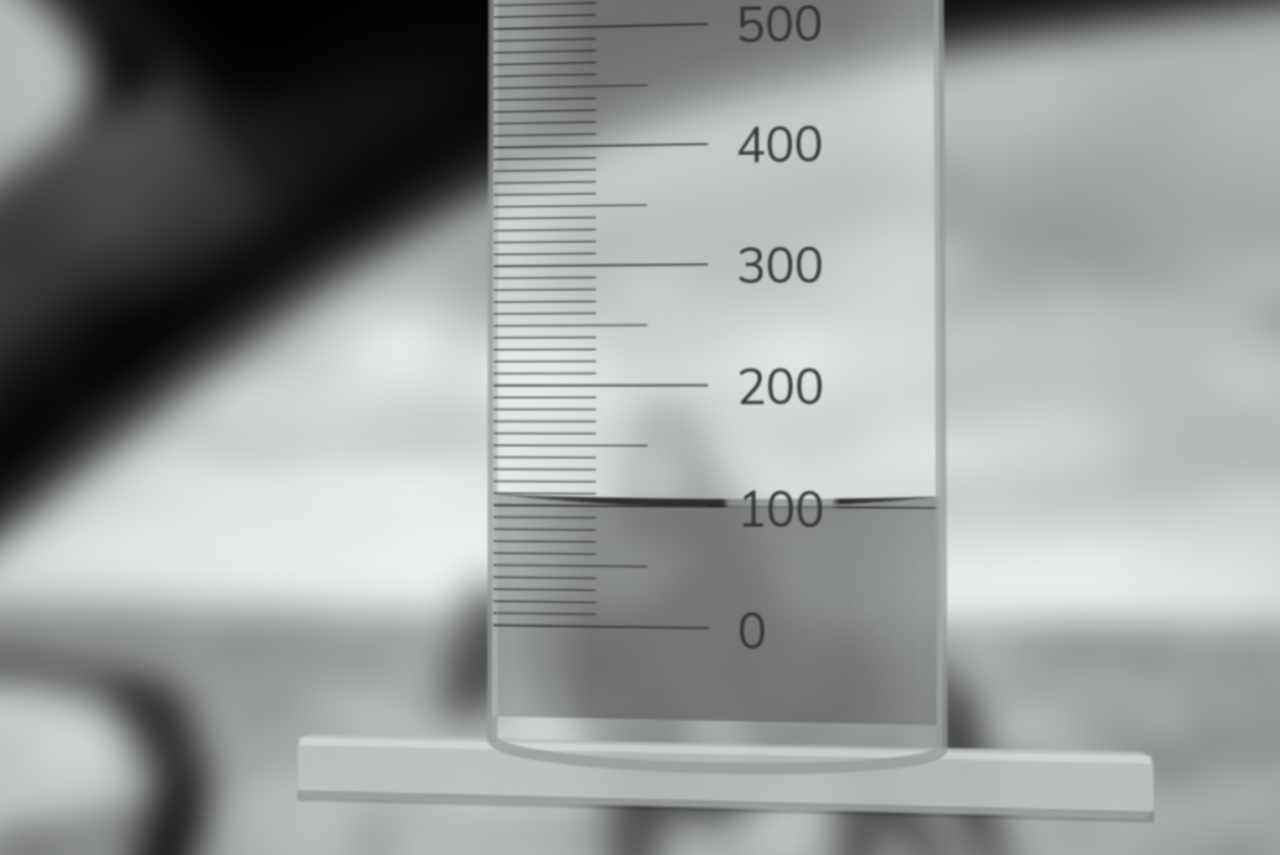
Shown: 100 mL
